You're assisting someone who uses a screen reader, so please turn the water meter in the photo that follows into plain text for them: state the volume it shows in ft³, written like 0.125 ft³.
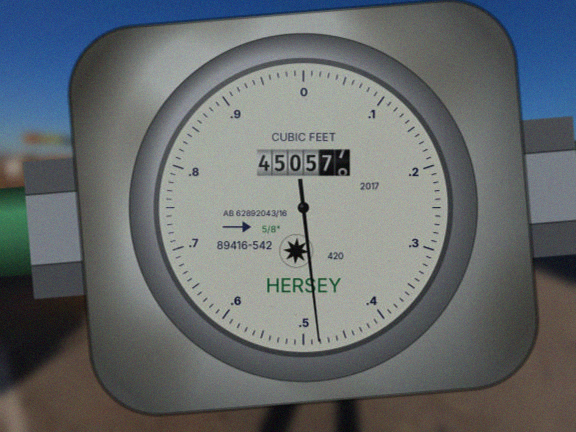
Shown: 450577.48 ft³
